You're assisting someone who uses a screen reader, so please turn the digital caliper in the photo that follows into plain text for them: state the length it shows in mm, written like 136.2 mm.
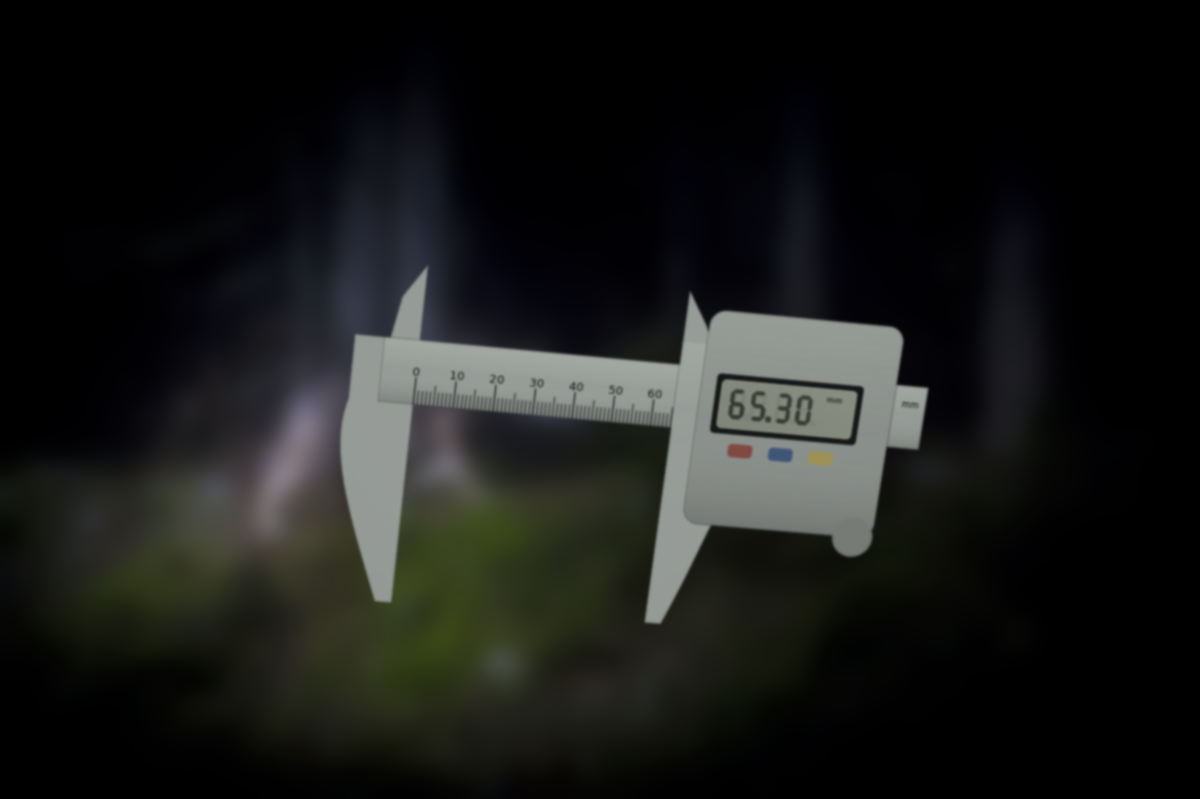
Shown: 65.30 mm
